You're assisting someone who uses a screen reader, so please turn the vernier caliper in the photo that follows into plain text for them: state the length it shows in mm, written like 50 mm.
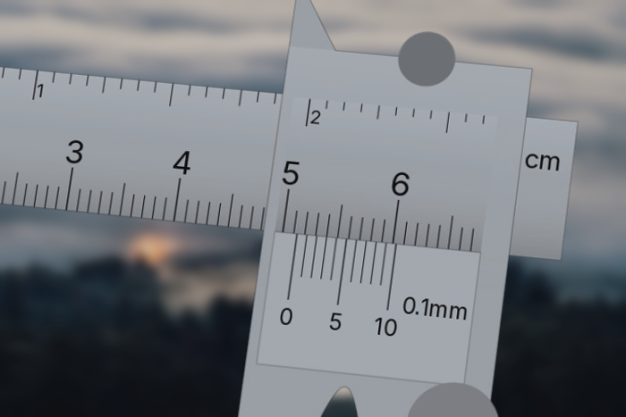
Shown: 51.3 mm
